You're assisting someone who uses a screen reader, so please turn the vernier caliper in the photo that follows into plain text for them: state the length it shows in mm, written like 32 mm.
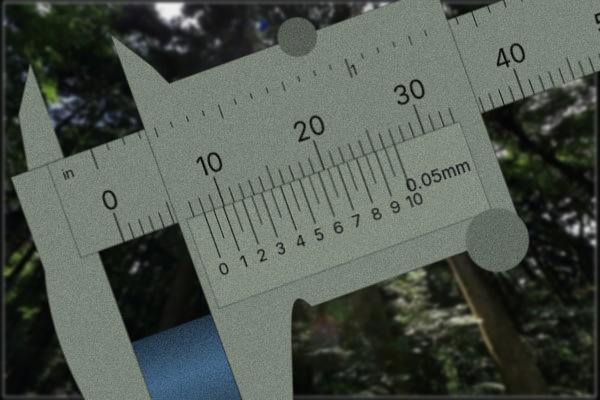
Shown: 8.0 mm
